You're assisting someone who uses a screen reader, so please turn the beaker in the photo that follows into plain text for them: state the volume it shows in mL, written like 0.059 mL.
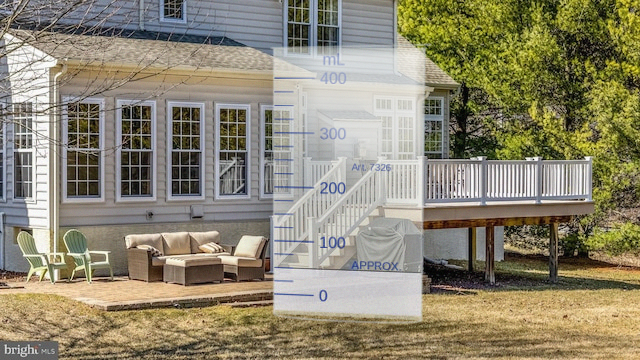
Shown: 50 mL
